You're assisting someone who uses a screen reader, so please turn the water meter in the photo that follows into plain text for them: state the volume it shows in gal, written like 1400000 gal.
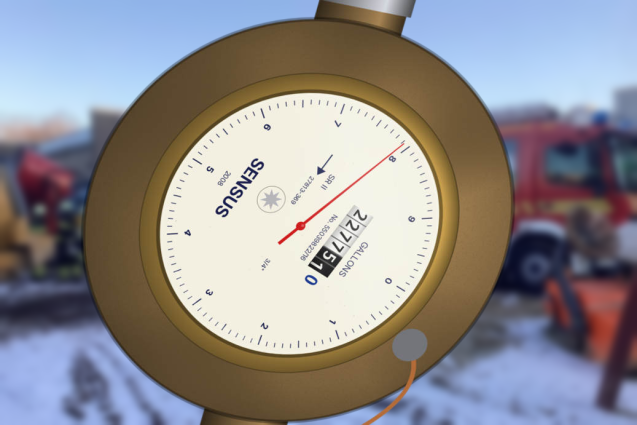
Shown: 2277507.9 gal
